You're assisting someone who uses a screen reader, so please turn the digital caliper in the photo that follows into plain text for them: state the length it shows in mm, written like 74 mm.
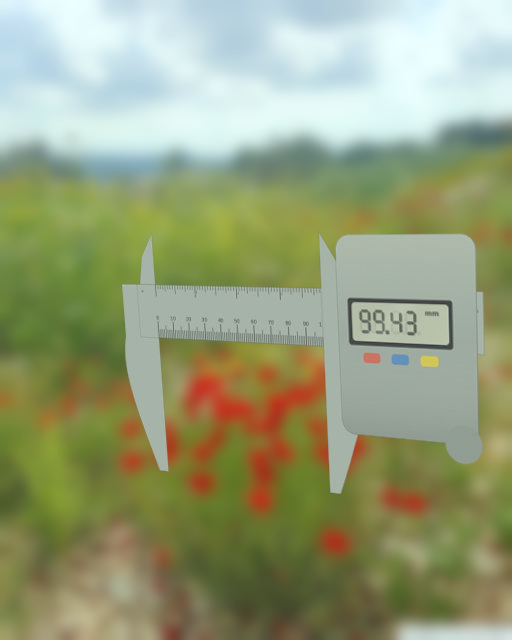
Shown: 99.43 mm
